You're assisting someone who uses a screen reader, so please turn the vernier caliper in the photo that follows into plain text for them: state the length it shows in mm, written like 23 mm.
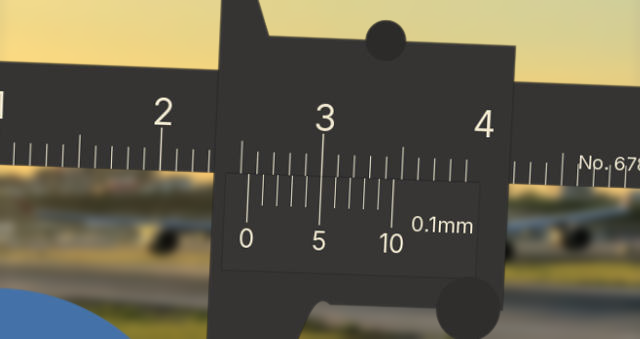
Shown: 25.5 mm
